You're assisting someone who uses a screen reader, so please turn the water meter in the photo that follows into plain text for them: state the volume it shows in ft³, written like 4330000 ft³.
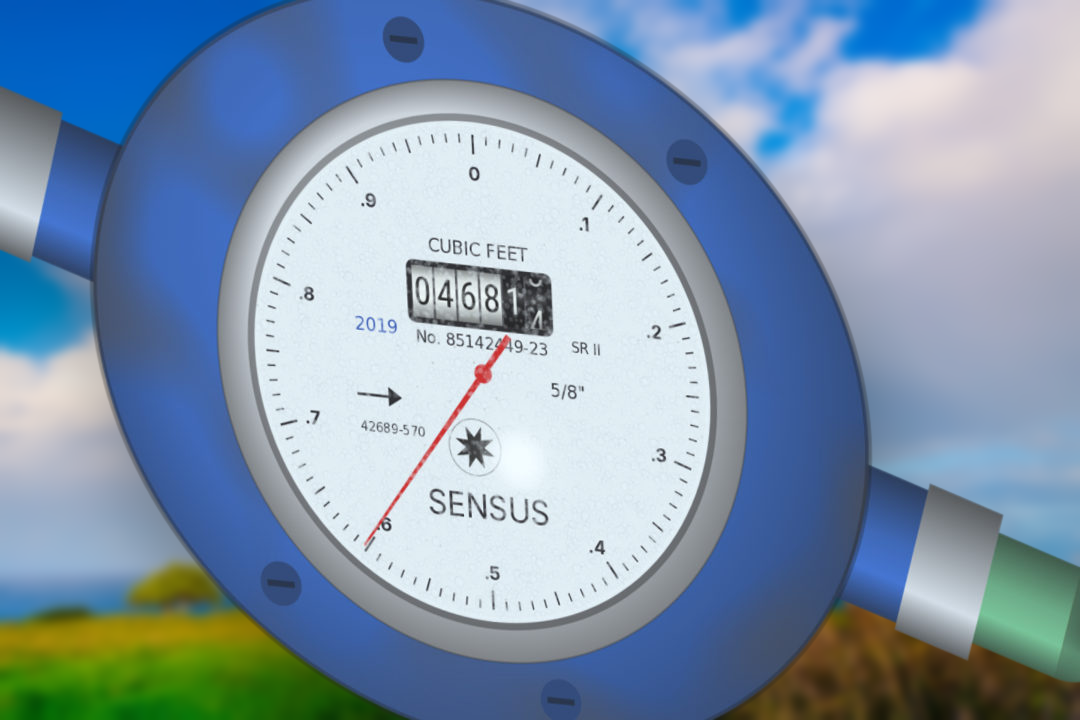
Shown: 46813.60 ft³
